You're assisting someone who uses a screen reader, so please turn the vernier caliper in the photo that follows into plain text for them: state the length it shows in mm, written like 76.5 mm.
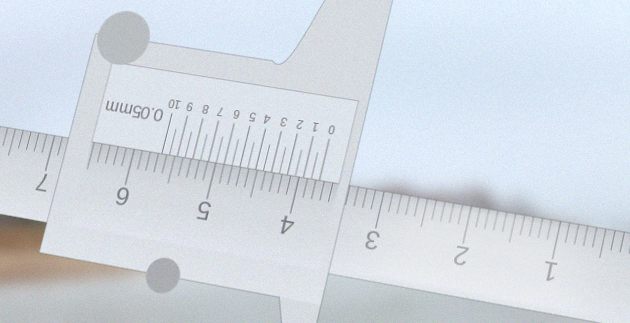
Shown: 37.6 mm
